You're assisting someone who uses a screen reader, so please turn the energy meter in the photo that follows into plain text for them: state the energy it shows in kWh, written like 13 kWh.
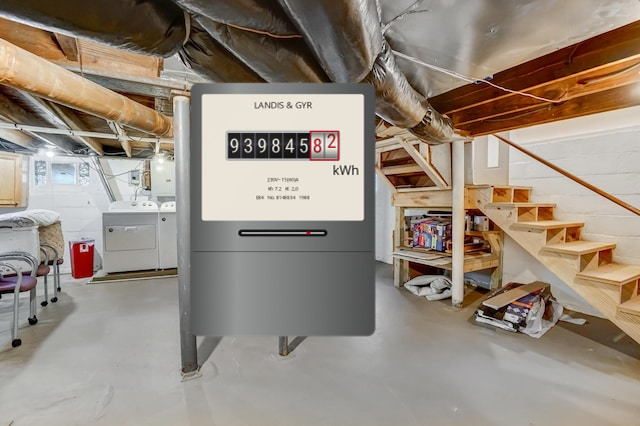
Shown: 939845.82 kWh
